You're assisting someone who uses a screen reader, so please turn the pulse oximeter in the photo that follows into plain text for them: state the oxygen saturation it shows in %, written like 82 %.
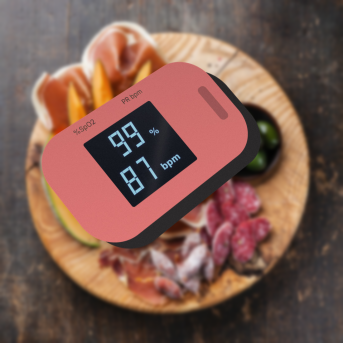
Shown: 99 %
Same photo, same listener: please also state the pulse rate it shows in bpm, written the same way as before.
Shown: 87 bpm
